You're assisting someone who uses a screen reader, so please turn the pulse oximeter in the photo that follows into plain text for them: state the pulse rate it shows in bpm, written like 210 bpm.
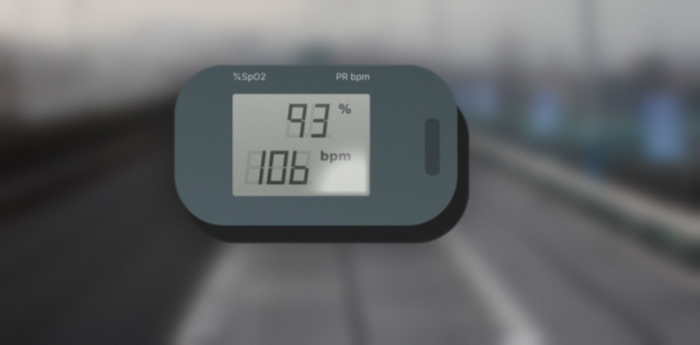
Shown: 106 bpm
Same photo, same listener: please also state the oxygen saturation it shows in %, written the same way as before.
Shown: 93 %
